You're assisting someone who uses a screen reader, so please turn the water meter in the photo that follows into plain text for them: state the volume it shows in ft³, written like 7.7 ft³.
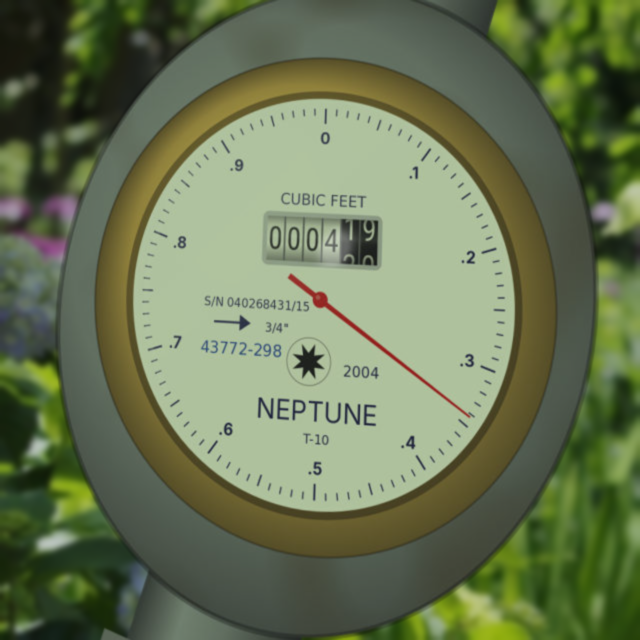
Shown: 419.34 ft³
